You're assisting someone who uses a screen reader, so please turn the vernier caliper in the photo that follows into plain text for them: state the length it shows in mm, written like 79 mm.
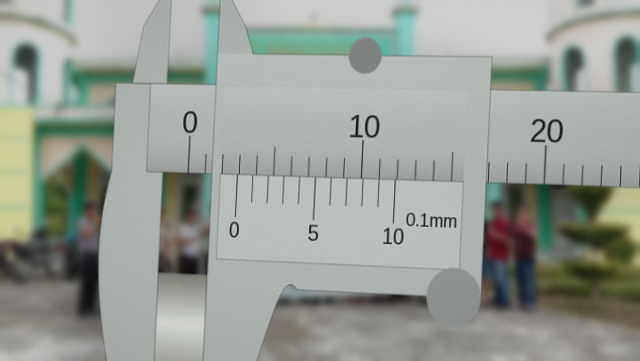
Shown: 2.9 mm
